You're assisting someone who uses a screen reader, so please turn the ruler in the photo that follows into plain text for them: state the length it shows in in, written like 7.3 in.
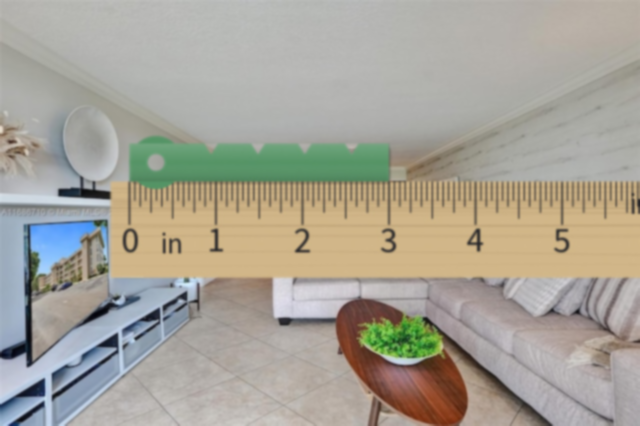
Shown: 3 in
